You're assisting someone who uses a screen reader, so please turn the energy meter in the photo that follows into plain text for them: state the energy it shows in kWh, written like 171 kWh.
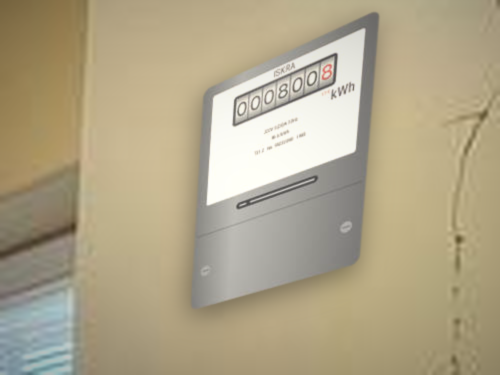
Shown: 800.8 kWh
